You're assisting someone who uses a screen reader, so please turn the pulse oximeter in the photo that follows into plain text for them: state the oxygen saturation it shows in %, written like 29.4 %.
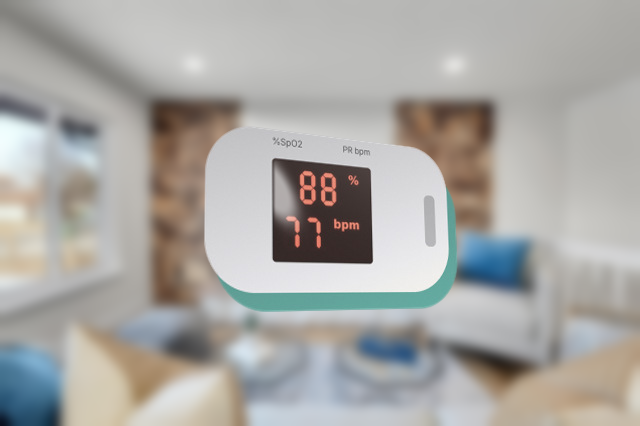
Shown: 88 %
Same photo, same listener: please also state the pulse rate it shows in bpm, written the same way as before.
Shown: 77 bpm
